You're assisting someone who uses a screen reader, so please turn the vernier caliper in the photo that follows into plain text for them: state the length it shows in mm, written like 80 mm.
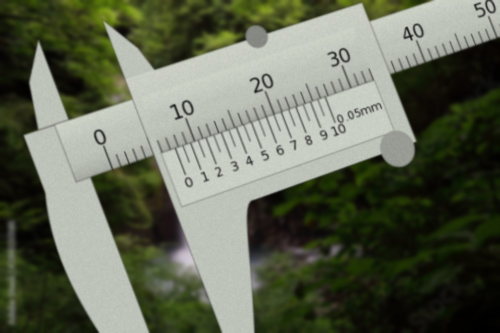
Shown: 7.6 mm
